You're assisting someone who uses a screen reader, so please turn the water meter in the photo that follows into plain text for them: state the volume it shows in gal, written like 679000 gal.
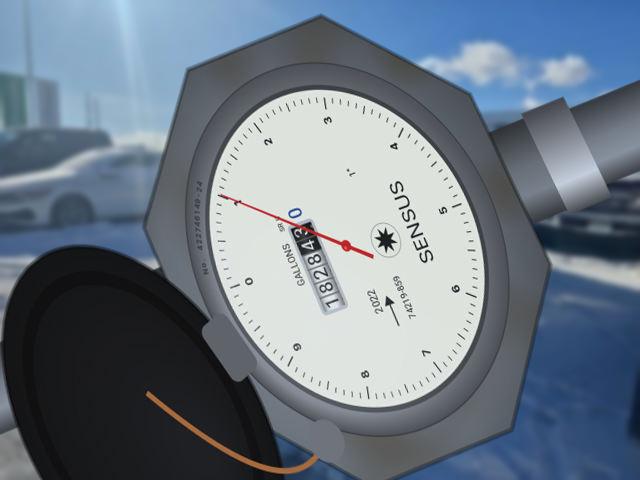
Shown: 1828431.0 gal
